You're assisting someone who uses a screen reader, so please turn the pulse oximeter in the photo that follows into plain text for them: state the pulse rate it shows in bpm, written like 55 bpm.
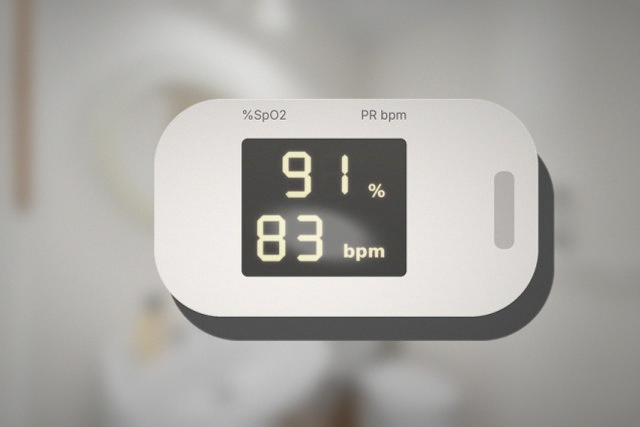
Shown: 83 bpm
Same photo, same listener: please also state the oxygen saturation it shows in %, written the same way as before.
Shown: 91 %
